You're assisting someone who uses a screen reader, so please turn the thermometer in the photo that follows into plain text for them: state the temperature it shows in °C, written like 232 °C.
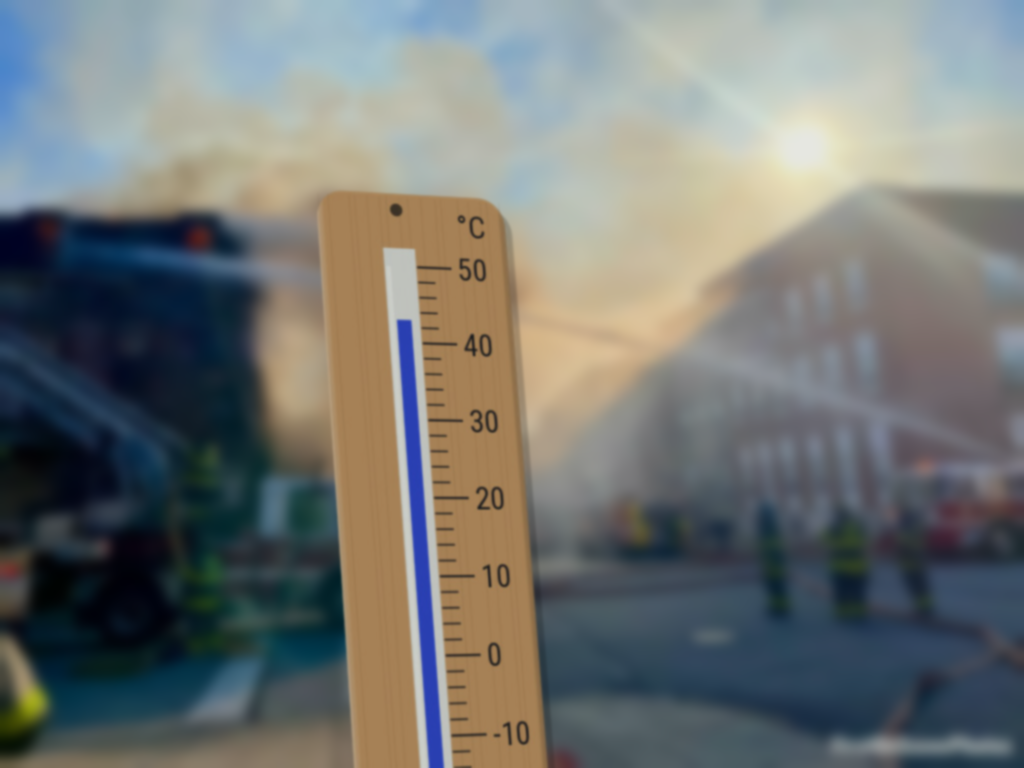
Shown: 43 °C
